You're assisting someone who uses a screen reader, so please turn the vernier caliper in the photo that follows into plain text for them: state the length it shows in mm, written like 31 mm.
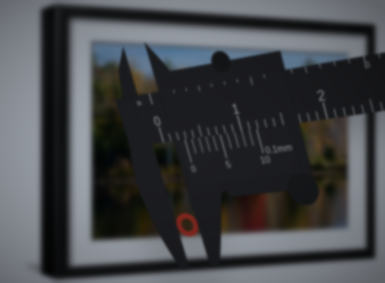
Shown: 2.8 mm
